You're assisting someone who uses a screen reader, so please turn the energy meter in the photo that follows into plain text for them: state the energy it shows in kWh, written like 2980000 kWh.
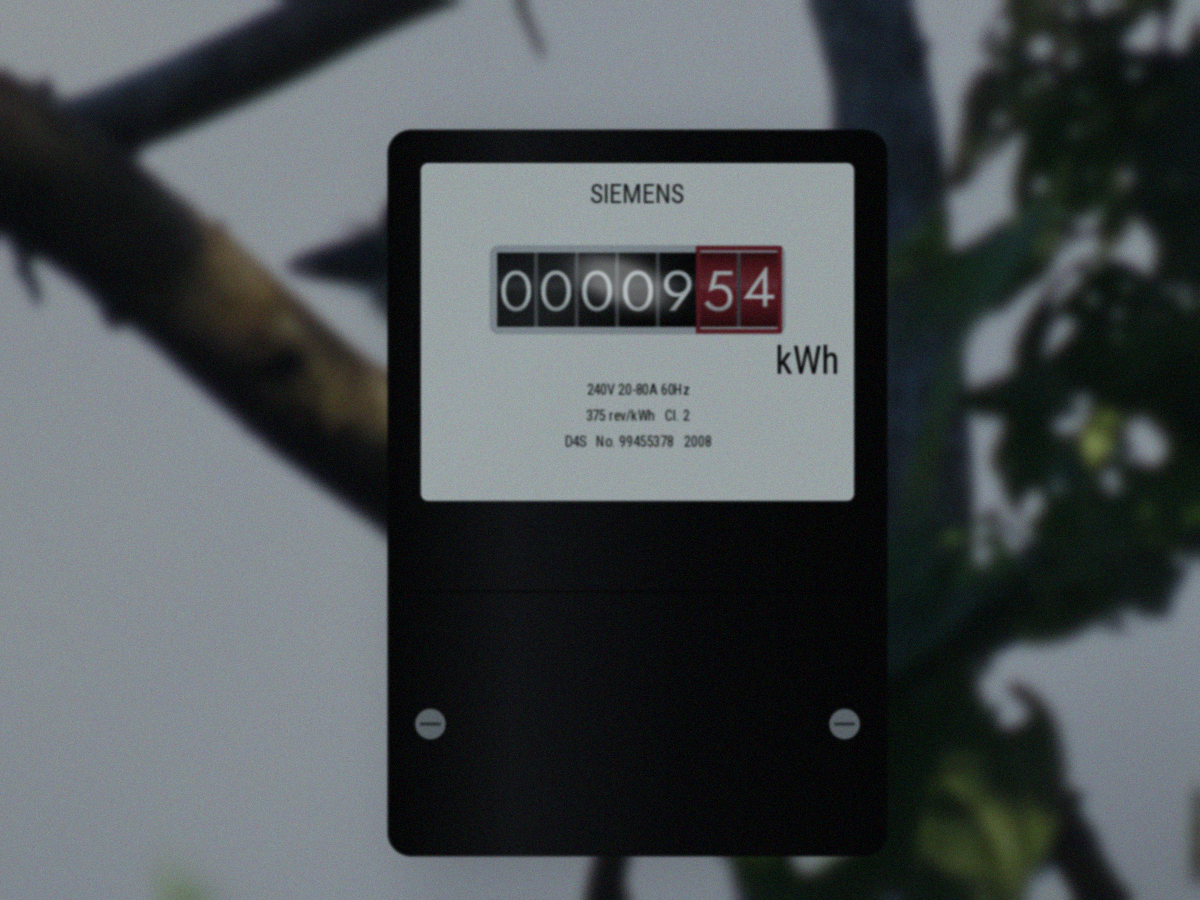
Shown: 9.54 kWh
